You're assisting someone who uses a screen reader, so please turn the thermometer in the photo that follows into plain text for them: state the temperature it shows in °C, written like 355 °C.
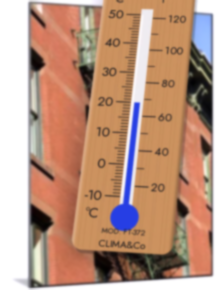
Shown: 20 °C
